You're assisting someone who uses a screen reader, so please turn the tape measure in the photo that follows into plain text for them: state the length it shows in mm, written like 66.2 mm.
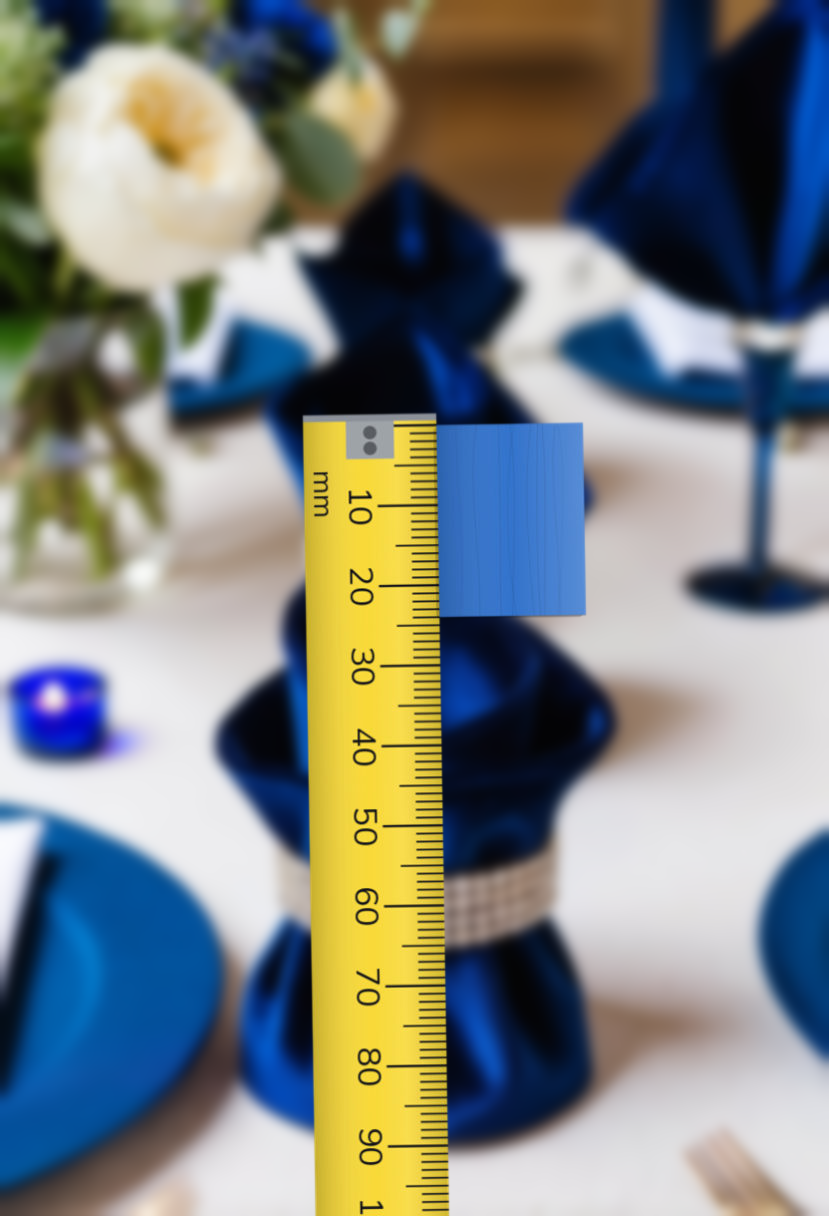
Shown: 24 mm
